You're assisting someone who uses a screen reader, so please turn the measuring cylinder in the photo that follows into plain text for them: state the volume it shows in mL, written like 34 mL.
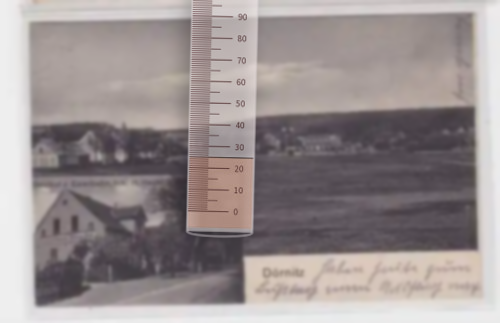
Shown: 25 mL
